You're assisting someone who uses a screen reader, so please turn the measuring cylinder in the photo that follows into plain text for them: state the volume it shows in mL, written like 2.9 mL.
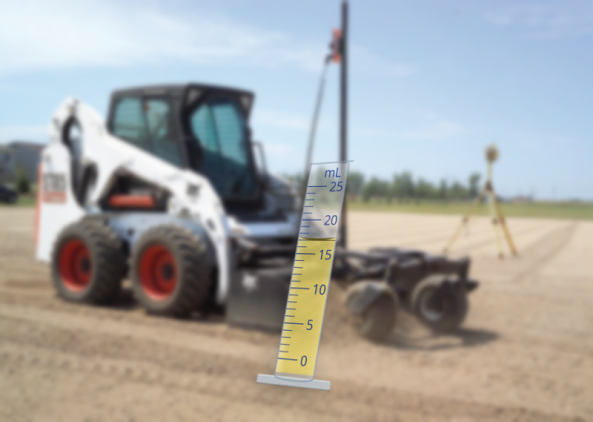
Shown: 17 mL
